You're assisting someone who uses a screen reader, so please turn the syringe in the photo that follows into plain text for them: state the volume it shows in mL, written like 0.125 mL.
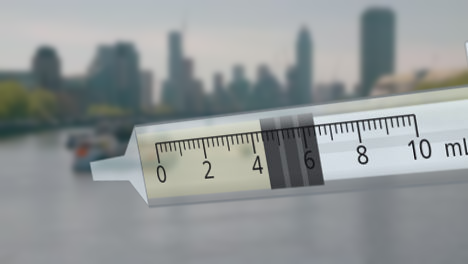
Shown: 4.4 mL
